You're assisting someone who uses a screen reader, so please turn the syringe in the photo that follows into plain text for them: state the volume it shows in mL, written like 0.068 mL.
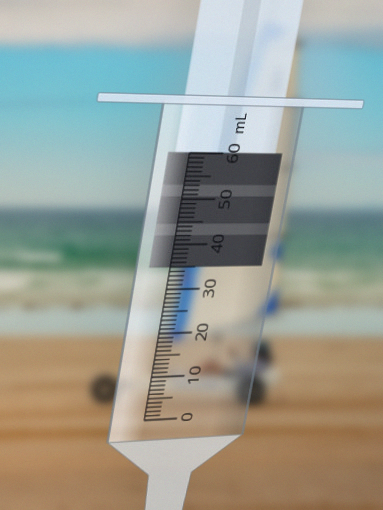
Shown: 35 mL
